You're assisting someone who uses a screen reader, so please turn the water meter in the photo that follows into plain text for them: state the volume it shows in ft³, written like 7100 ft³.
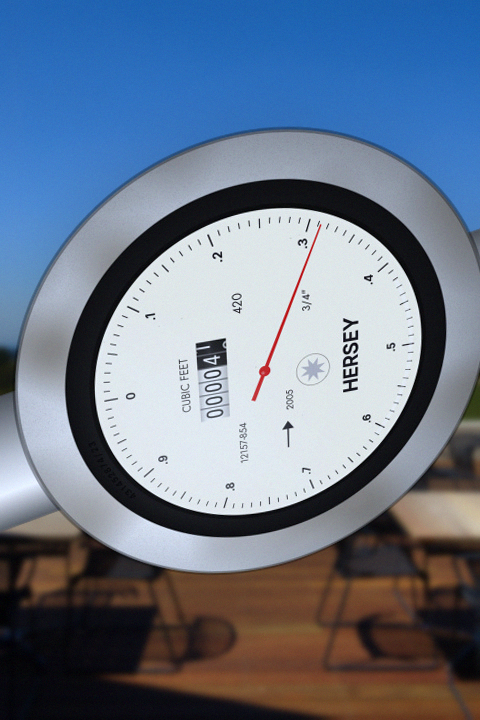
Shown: 41.31 ft³
